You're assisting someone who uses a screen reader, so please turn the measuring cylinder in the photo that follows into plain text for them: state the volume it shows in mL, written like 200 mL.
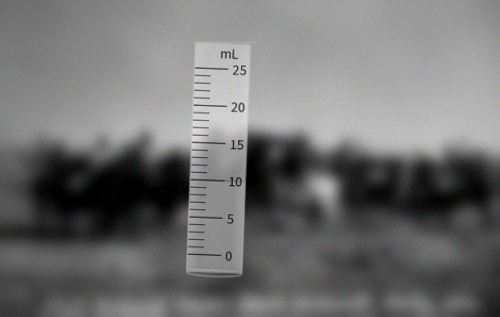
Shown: 10 mL
